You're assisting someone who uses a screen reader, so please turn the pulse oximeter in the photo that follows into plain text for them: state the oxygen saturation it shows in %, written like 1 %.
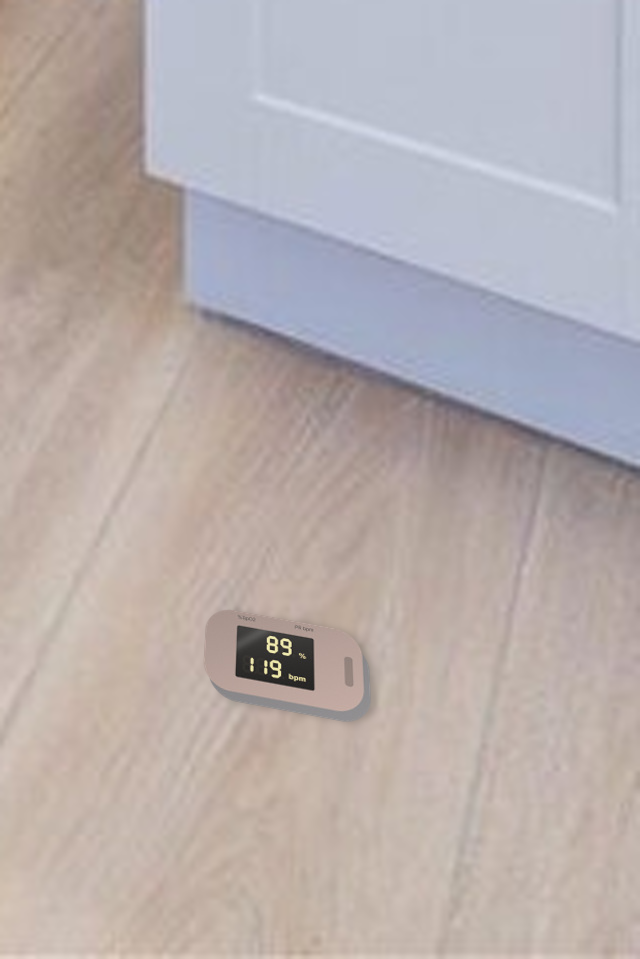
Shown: 89 %
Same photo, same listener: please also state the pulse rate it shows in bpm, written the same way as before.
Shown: 119 bpm
